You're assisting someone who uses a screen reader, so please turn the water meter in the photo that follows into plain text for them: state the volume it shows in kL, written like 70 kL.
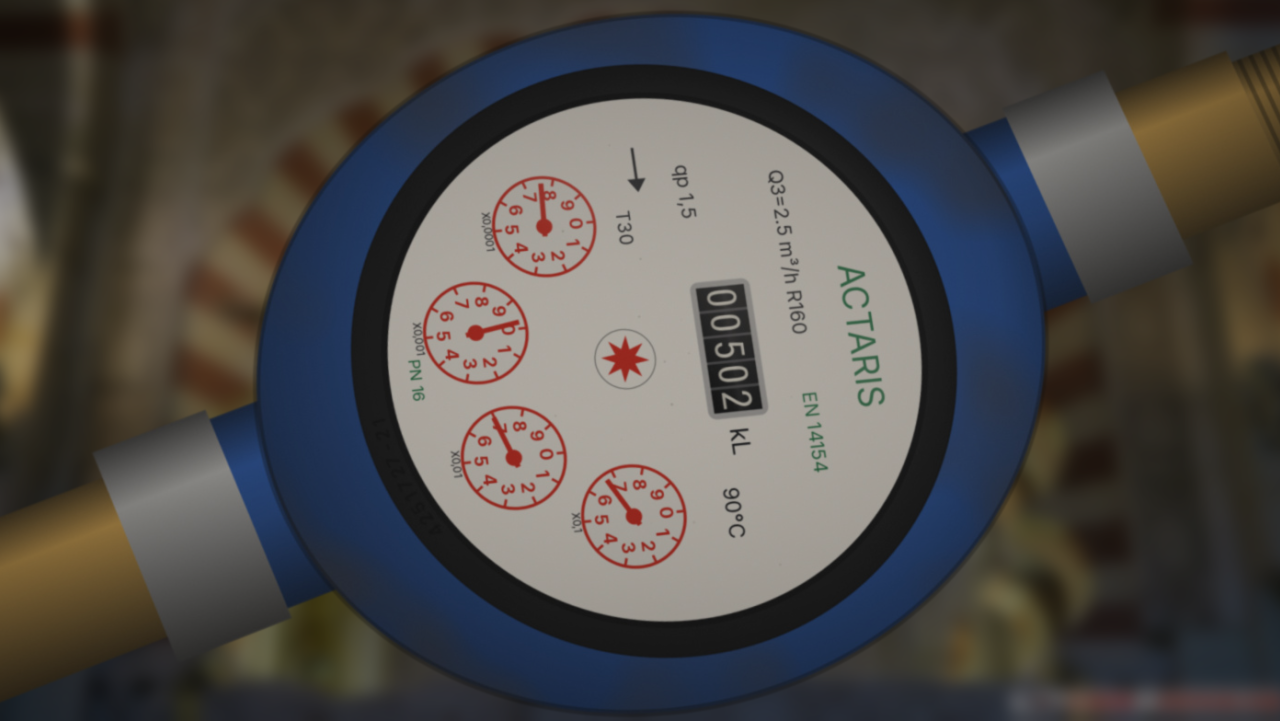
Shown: 502.6697 kL
